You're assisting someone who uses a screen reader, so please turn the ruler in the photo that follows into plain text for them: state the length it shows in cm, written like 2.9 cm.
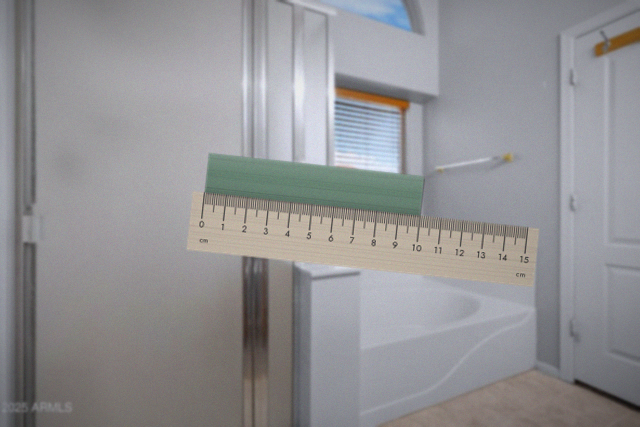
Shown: 10 cm
